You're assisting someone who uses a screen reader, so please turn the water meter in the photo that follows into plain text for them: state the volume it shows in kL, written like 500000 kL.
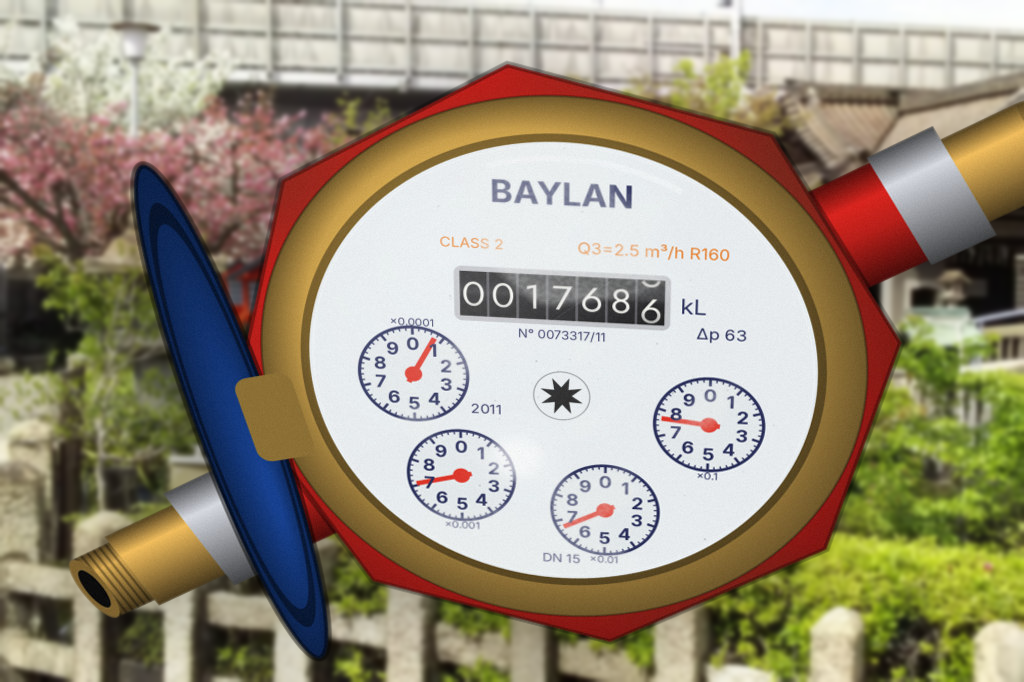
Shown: 17685.7670 kL
